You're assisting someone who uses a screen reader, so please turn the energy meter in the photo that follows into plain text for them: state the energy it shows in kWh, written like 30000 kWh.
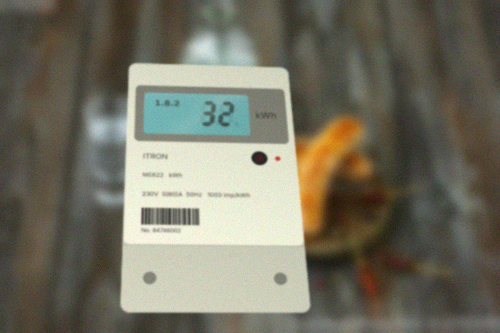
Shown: 32 kWh
